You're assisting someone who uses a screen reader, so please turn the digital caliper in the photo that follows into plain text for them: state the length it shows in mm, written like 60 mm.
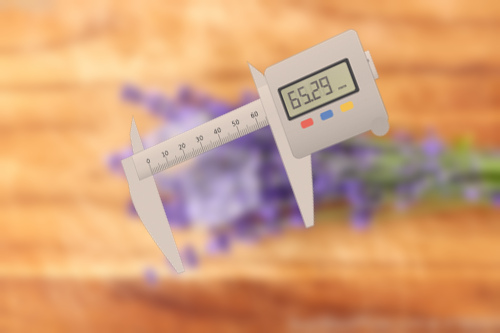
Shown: 65.29 mm
